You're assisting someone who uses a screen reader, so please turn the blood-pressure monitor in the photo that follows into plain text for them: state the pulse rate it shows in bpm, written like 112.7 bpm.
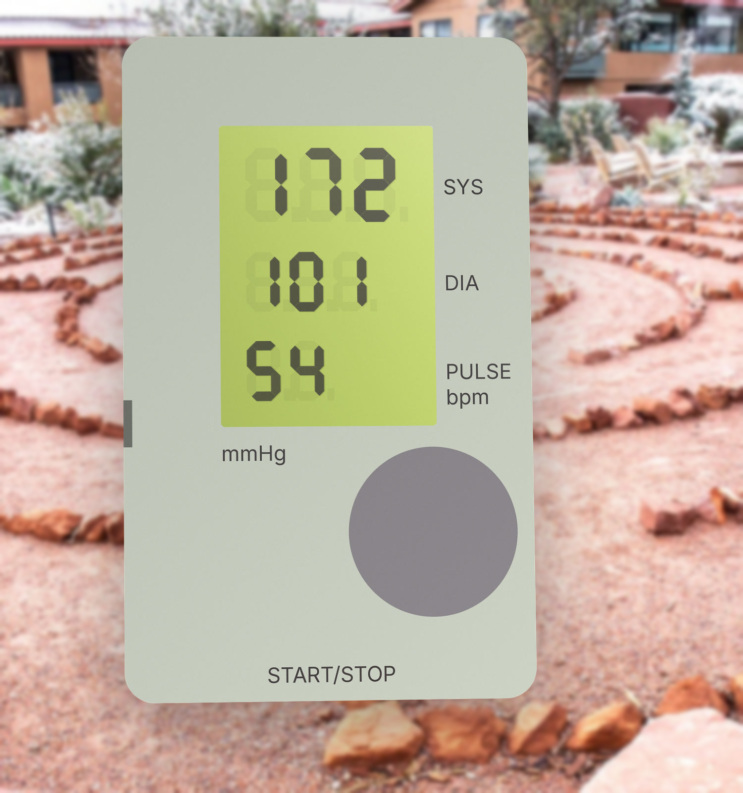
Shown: 54 bpm
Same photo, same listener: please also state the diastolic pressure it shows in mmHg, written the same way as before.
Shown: 101 mmHg
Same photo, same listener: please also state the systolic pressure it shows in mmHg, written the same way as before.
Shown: 172 mmHg
